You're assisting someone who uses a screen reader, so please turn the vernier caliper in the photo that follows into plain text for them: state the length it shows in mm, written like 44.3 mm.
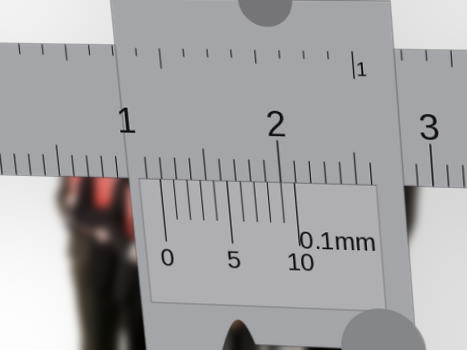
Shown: 11.9 mm
